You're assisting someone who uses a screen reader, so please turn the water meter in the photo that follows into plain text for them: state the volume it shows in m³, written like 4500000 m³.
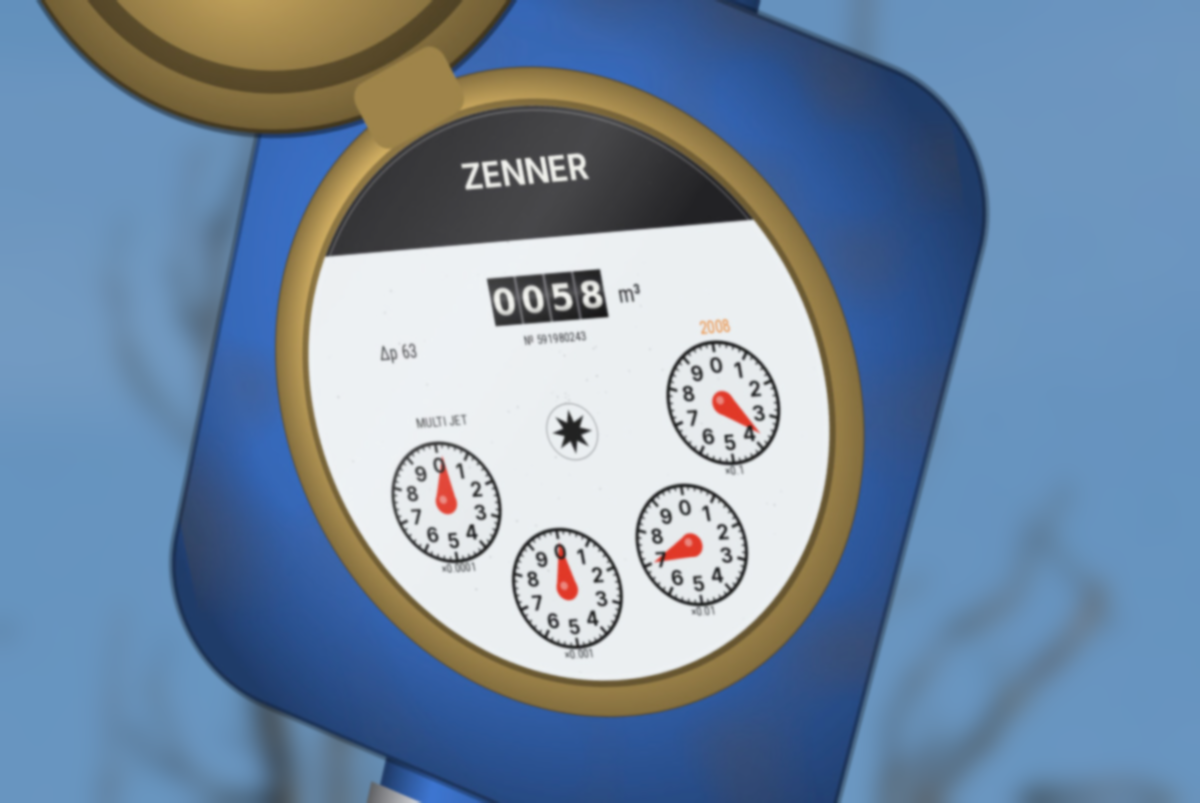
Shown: 58.3700 m³
